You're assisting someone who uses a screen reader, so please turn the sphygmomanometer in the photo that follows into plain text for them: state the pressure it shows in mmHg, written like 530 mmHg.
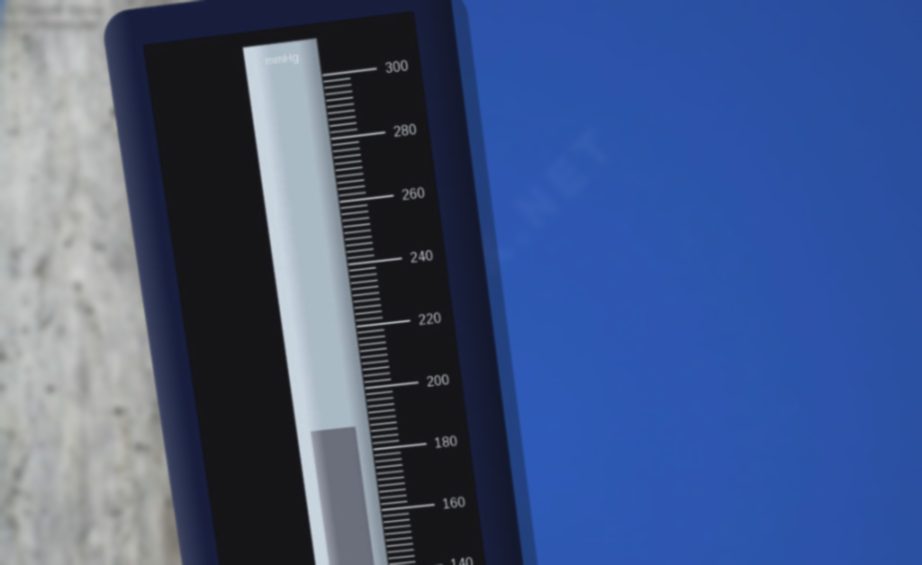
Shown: 188 mmHg
